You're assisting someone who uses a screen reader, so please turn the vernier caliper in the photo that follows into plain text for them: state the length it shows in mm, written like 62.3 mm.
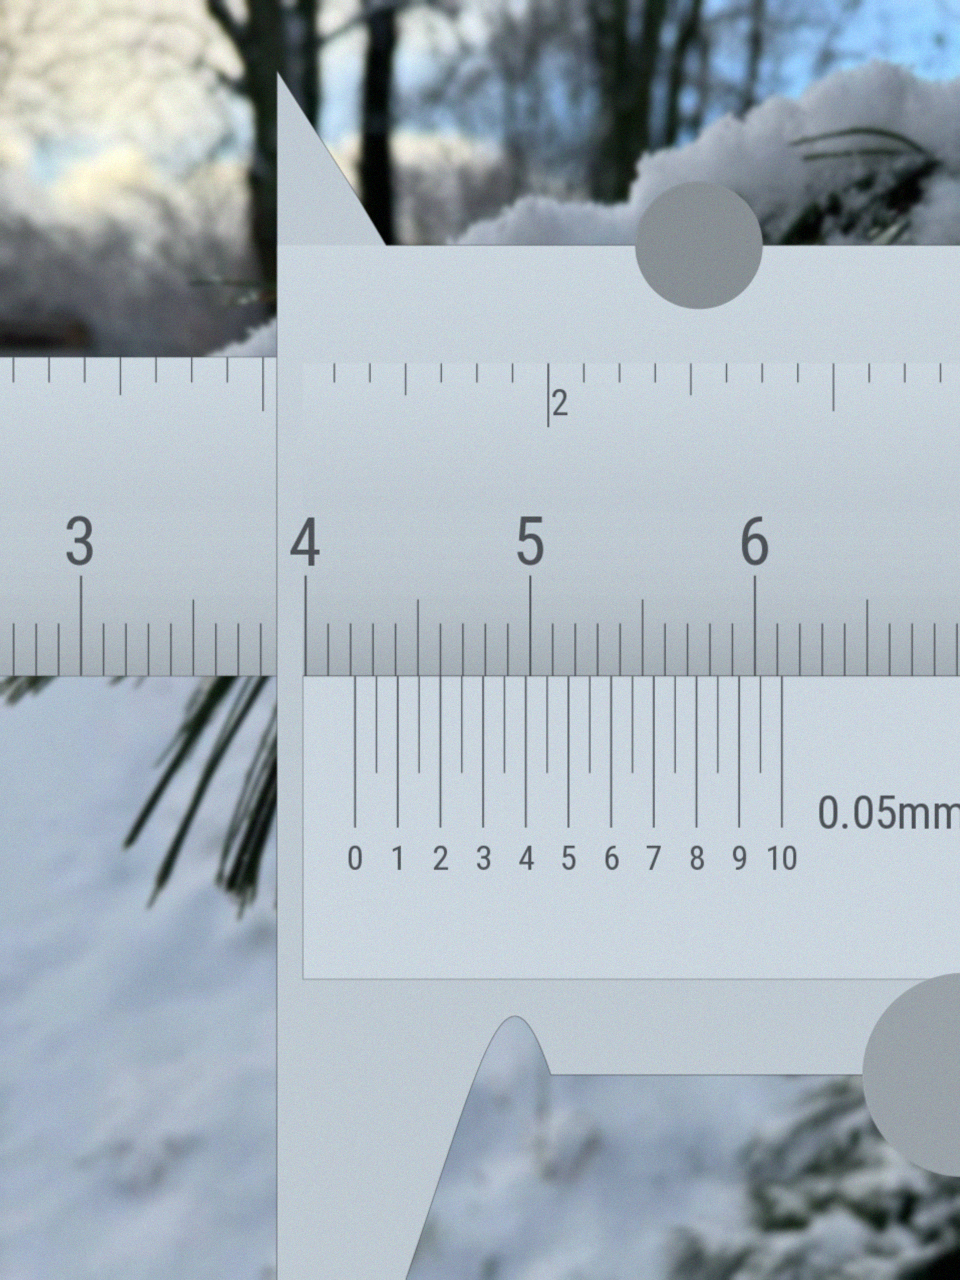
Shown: 42.2 mm
